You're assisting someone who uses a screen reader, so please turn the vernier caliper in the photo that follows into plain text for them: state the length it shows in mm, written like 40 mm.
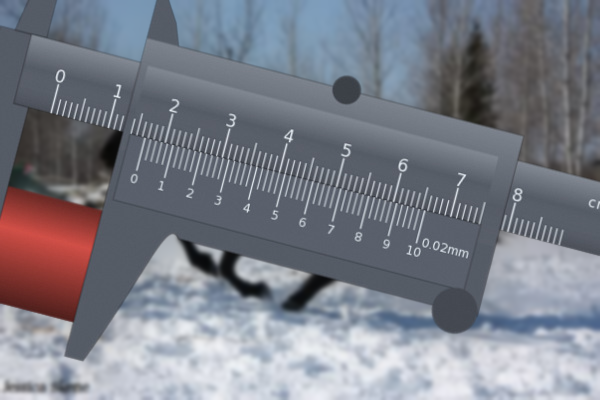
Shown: 16.5 mm
